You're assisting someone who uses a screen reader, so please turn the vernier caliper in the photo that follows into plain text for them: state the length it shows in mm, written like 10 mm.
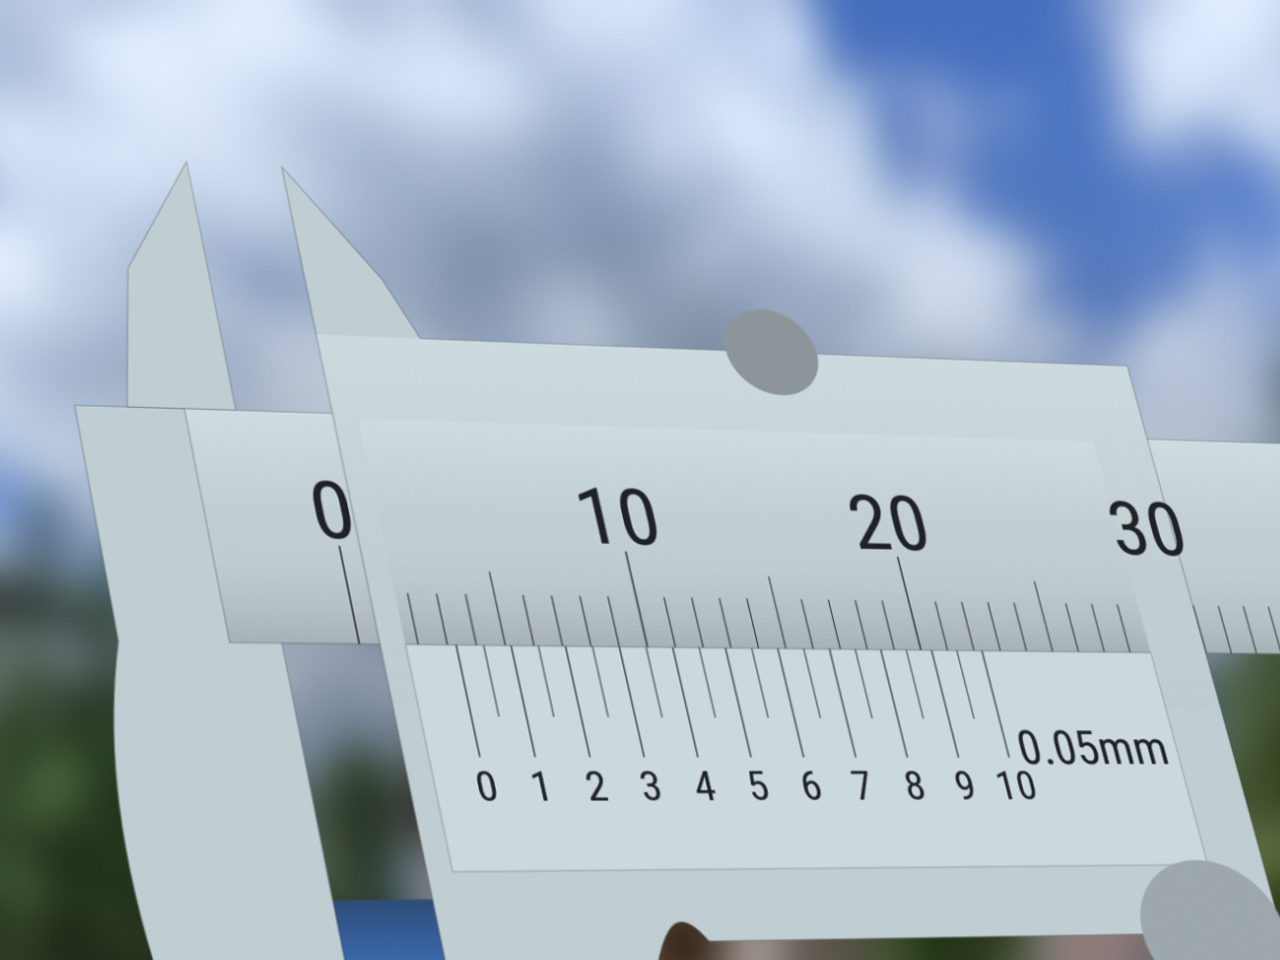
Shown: 3.30 mm
